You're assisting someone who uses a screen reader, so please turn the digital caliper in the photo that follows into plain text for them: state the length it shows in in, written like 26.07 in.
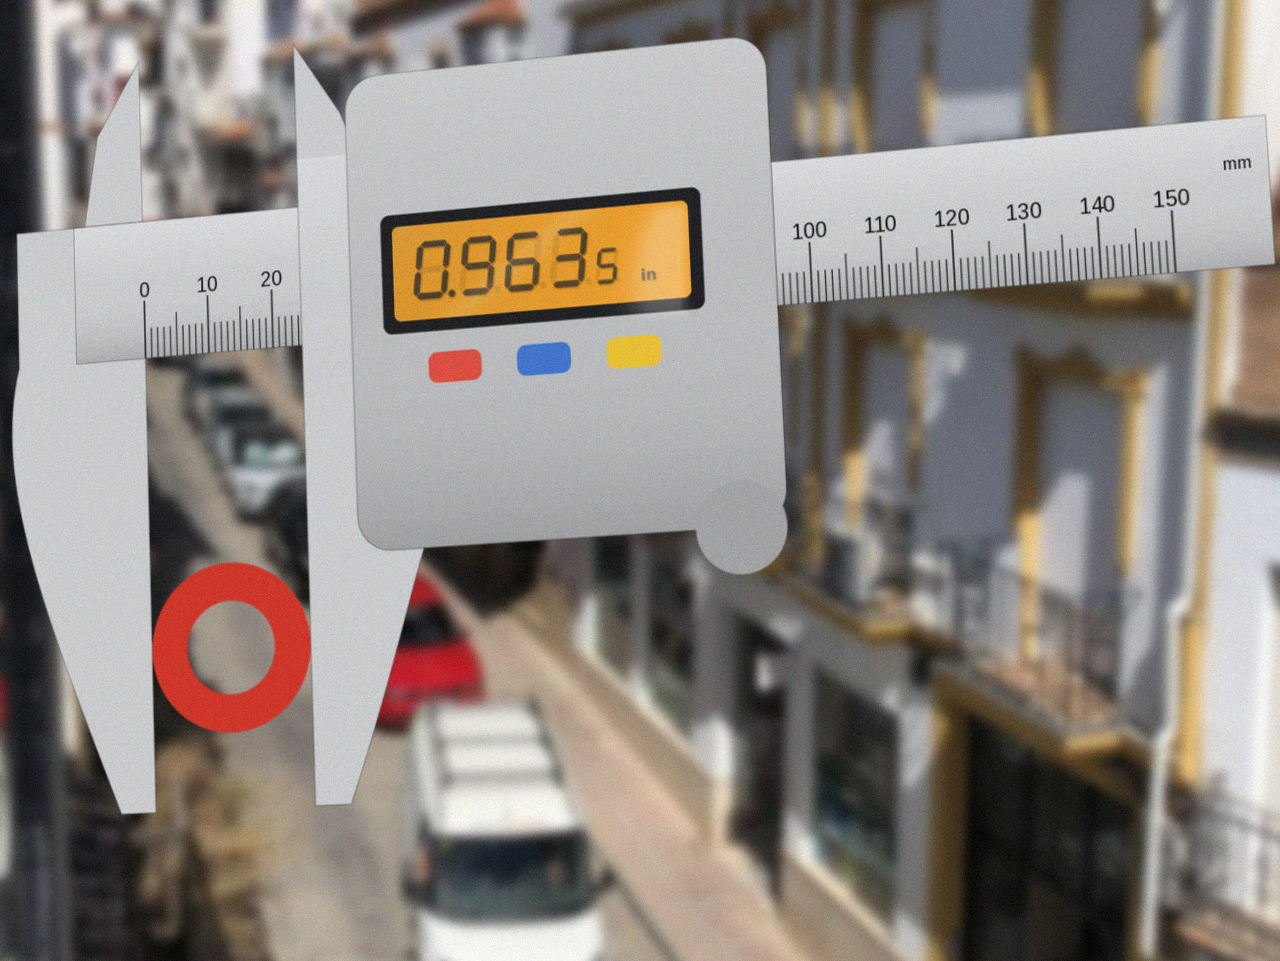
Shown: 0.9635 in
